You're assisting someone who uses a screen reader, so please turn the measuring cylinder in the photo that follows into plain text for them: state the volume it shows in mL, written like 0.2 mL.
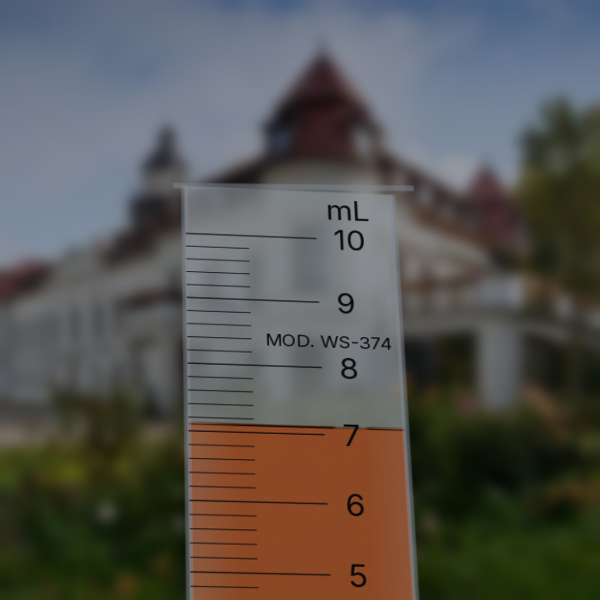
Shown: 7.1 mL
